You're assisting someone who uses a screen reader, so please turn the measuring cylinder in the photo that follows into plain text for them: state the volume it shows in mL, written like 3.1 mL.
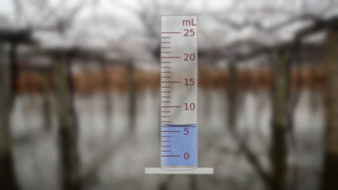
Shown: 6 mL
